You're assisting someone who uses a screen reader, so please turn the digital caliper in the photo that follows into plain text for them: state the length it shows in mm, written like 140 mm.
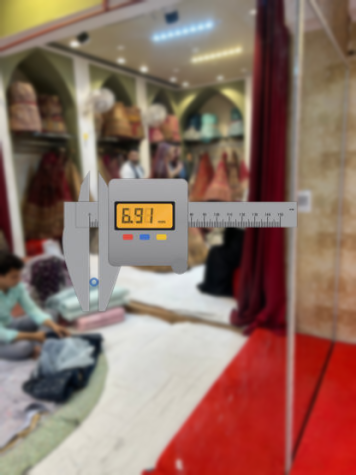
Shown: 6.91 mm
